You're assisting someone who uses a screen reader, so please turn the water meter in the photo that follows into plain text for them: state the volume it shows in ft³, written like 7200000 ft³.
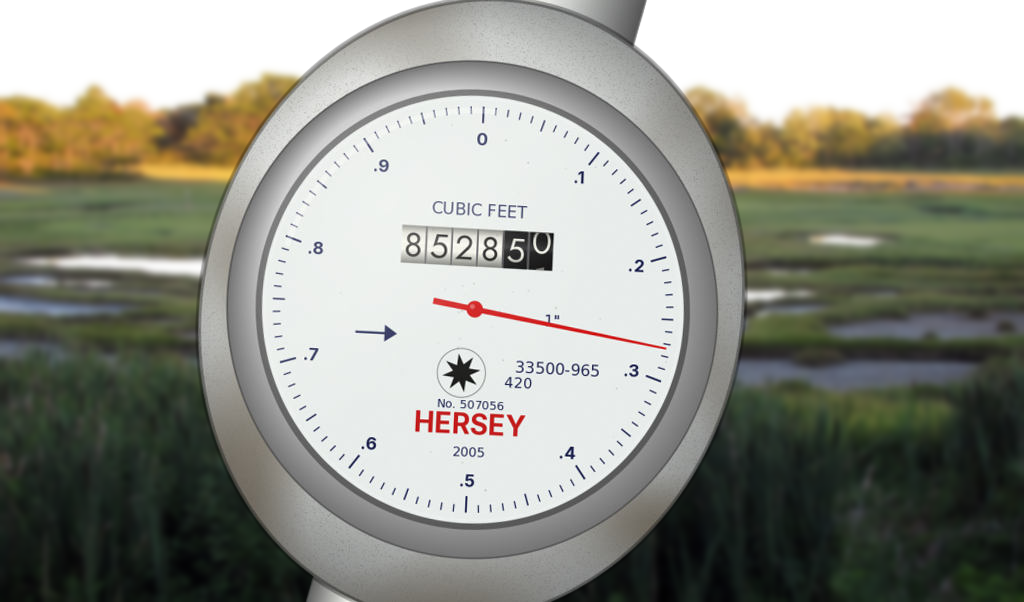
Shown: 852850.27 ft³
